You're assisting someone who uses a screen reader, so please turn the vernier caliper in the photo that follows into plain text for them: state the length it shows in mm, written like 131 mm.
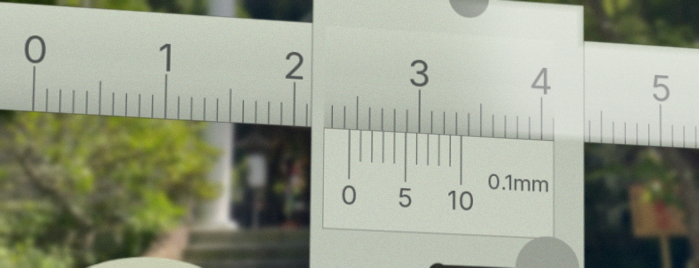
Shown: 24.4 mm
